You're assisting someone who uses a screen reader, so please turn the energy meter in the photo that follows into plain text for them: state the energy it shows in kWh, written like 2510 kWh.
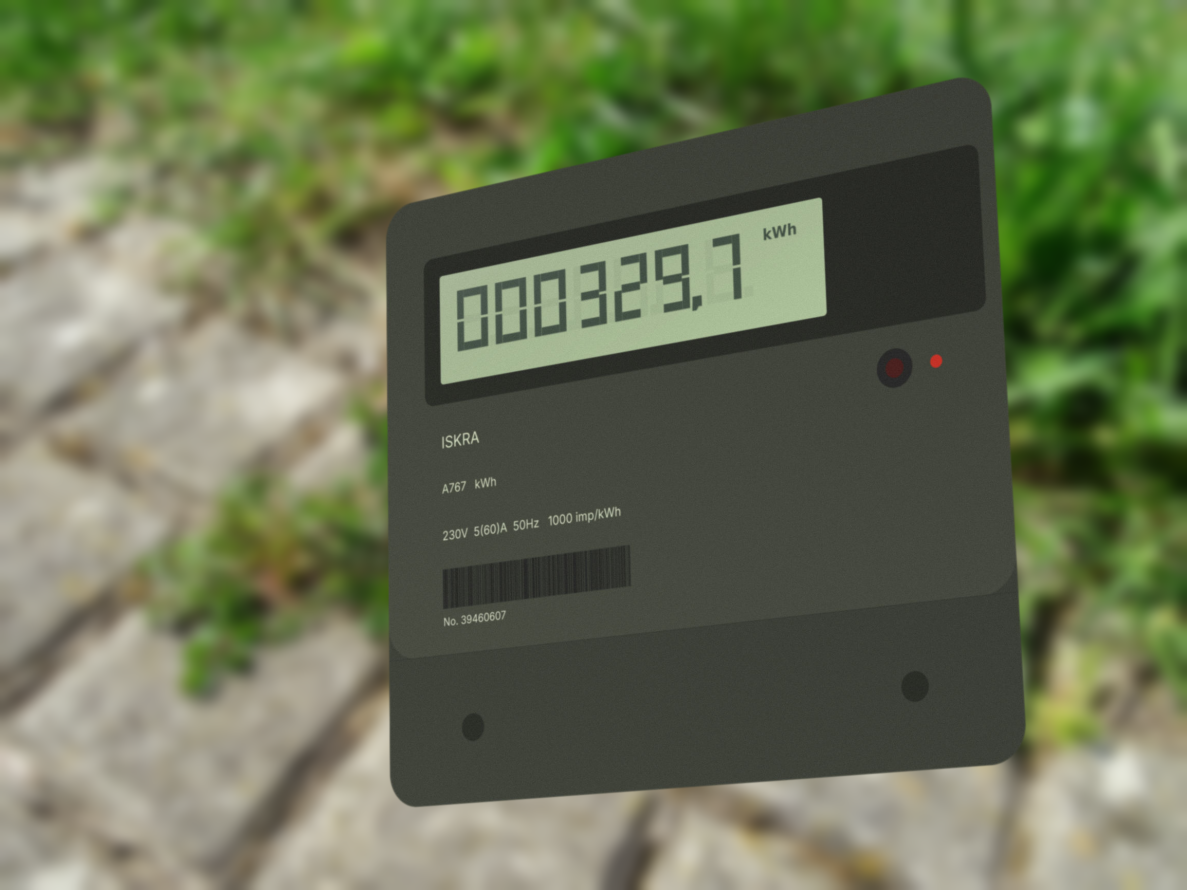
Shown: 329.7 kWh
